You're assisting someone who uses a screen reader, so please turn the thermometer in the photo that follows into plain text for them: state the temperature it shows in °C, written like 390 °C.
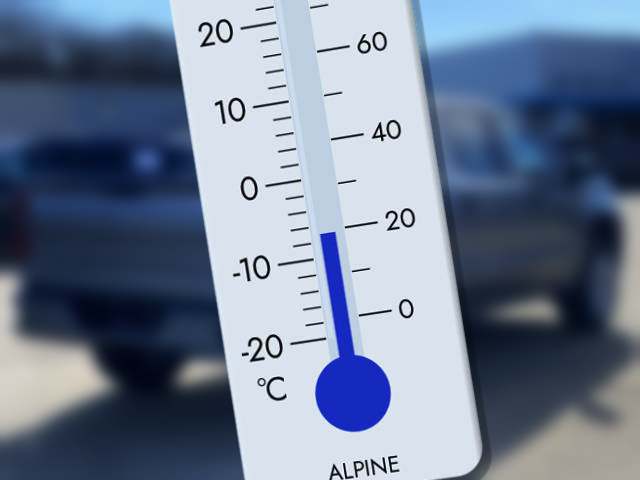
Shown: -7 °C
